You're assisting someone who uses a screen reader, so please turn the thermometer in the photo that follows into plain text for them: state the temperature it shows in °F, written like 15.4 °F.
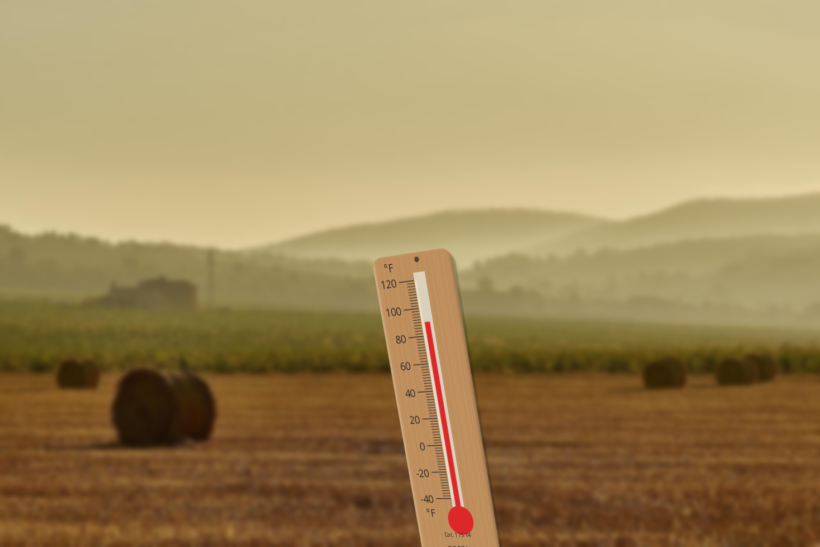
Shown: 90 °F
